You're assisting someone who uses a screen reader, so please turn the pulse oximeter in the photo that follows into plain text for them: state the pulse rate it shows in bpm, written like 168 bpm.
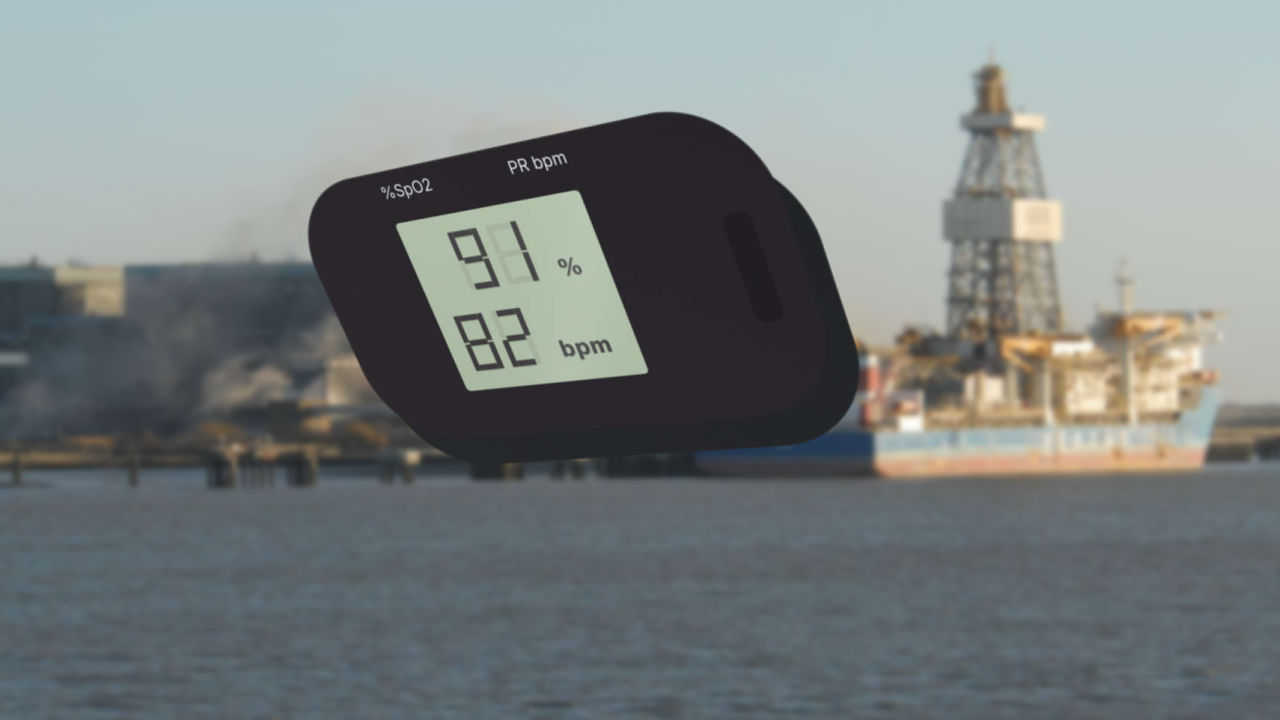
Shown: 82 bpm
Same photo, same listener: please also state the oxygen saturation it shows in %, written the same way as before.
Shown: 91 %
